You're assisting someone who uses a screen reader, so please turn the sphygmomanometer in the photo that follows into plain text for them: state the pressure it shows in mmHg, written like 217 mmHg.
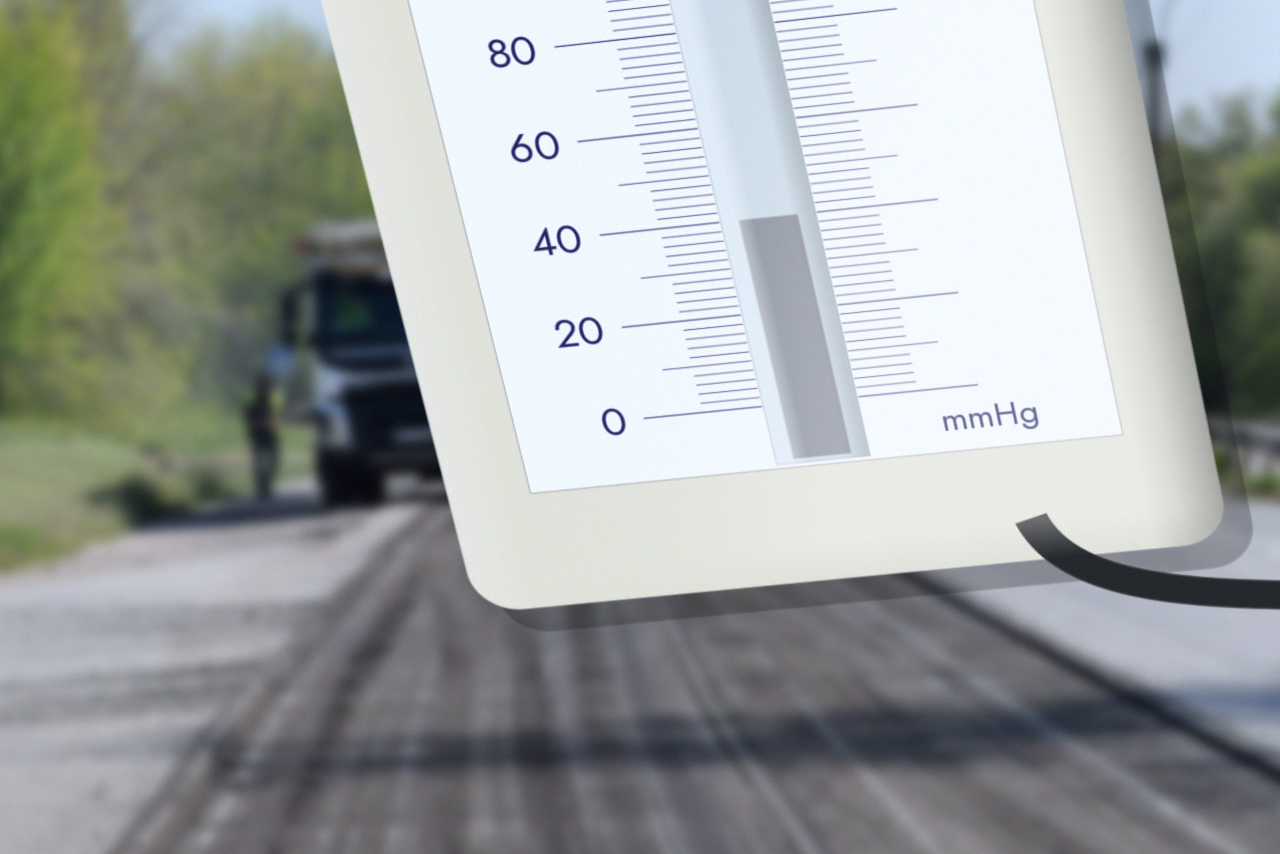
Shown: 40 mmHg
